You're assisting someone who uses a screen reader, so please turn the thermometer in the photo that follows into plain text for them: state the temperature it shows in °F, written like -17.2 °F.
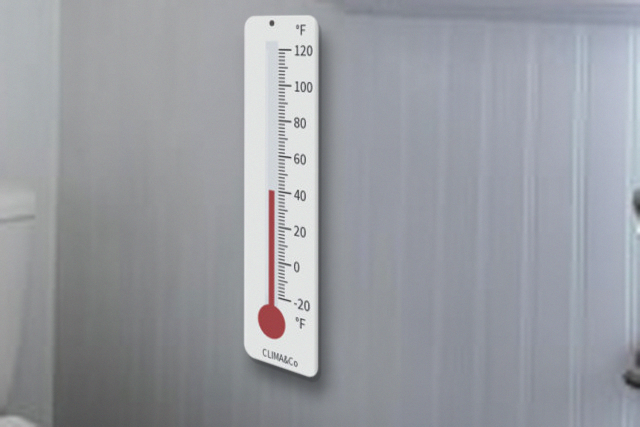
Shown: 40 °F
